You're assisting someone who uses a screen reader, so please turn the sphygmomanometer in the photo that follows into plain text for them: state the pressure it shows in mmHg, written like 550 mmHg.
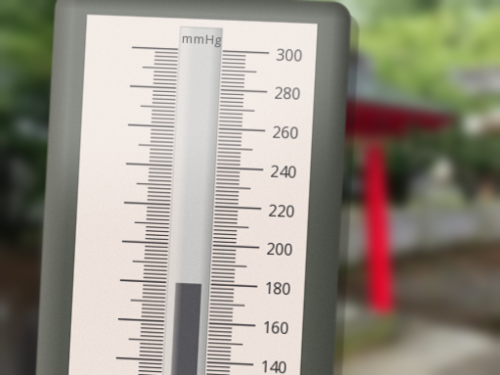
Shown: 180 mmHg
